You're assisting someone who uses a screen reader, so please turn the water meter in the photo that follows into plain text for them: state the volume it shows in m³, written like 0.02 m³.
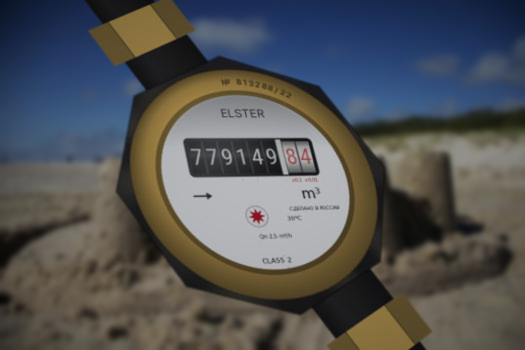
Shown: 779149.84 m³
